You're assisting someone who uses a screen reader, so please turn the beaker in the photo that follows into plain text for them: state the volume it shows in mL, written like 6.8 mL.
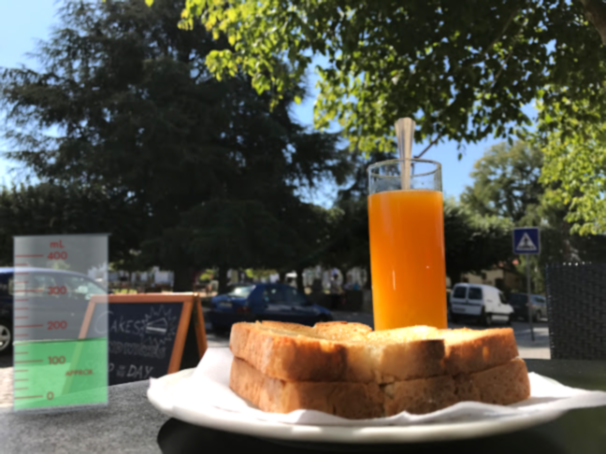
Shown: 150 mL
